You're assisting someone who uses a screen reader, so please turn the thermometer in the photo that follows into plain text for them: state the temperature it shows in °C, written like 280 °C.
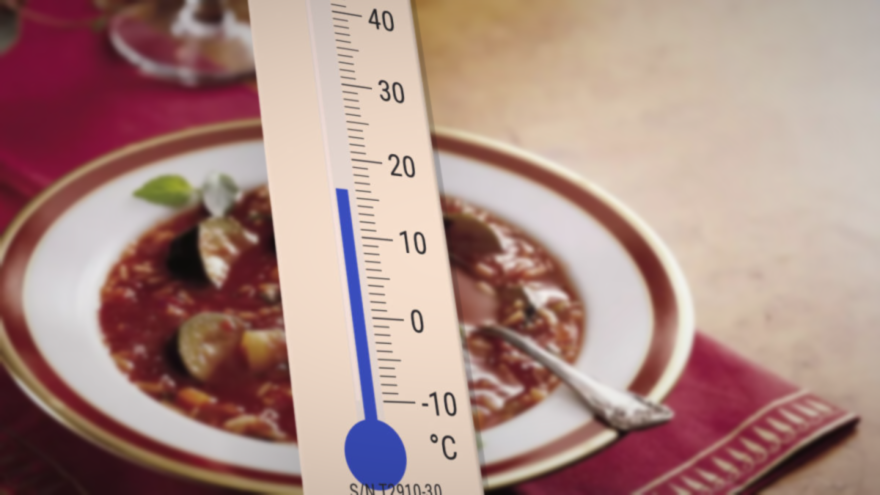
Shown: 16 °C
